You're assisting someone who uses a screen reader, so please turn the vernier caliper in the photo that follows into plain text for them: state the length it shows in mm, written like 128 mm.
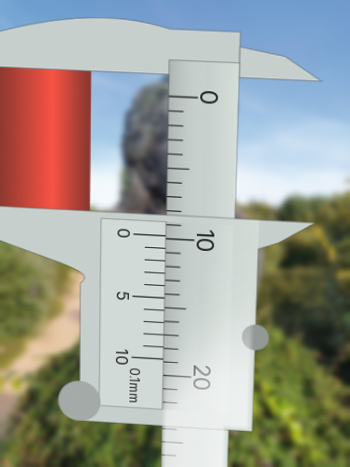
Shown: 9.8 mm
